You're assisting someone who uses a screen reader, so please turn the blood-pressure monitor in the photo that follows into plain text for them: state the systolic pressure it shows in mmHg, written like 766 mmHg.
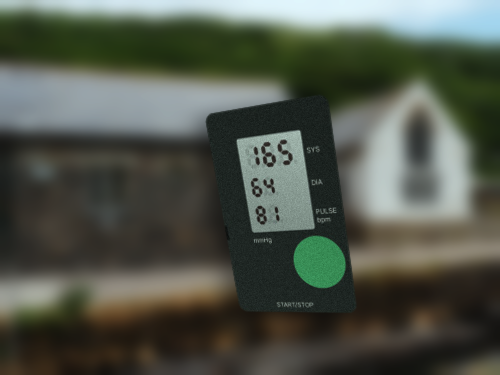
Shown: 165 mmHg
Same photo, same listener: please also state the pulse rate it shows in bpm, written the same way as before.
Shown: 81 bpm
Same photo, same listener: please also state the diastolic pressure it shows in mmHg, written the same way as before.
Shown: 64 mmHg
